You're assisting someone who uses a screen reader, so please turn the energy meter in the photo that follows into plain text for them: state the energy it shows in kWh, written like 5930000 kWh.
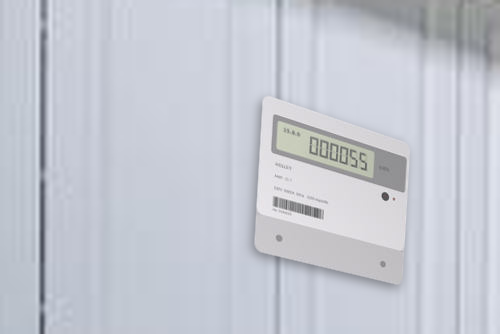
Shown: 55 kWh
